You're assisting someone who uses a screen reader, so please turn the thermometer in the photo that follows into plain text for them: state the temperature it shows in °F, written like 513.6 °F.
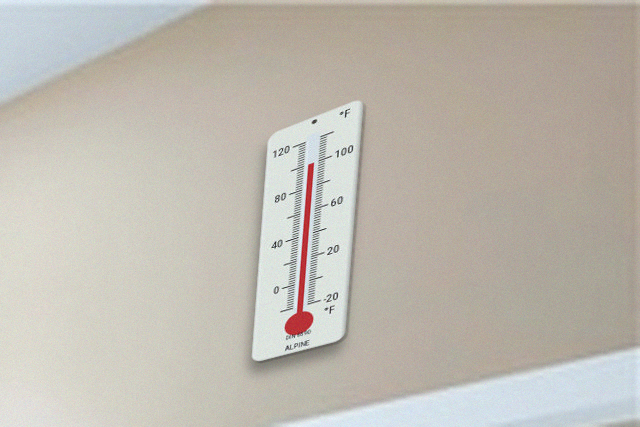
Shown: 100 °F
